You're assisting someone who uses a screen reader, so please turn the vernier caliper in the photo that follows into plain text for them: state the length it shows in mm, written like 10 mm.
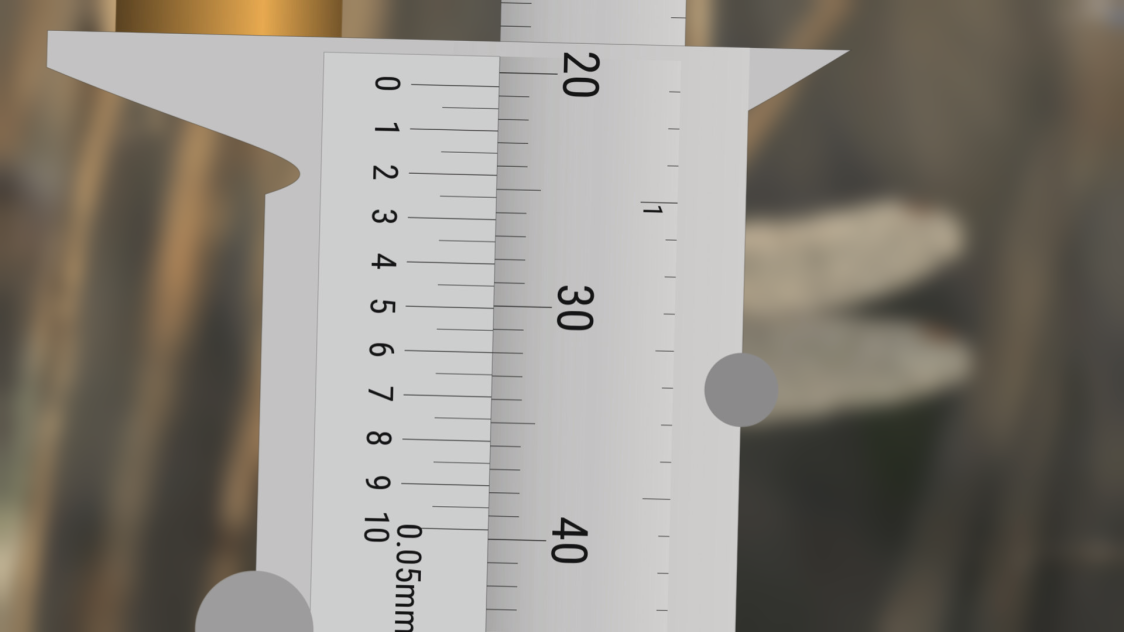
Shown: 20.60 mm
